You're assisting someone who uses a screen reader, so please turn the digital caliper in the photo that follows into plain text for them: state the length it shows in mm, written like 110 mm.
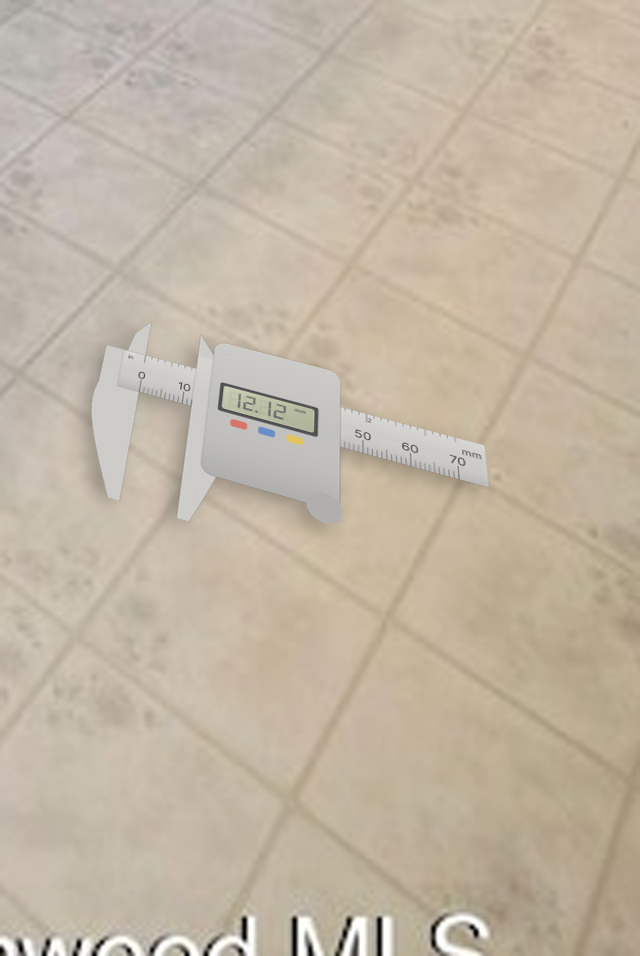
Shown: 12.12 mm
